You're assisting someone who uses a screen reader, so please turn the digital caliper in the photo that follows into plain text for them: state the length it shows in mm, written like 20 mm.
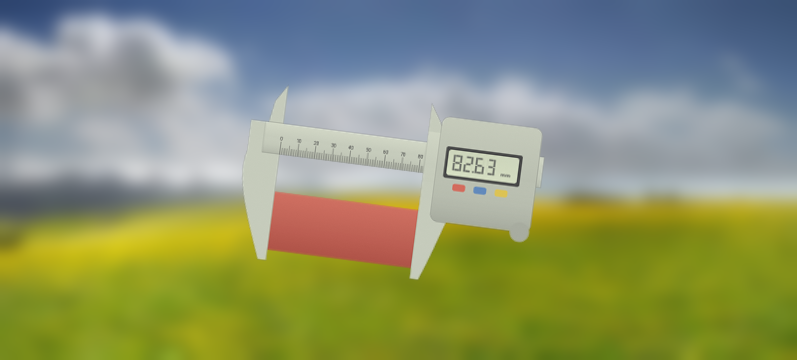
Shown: 82.63 mm
